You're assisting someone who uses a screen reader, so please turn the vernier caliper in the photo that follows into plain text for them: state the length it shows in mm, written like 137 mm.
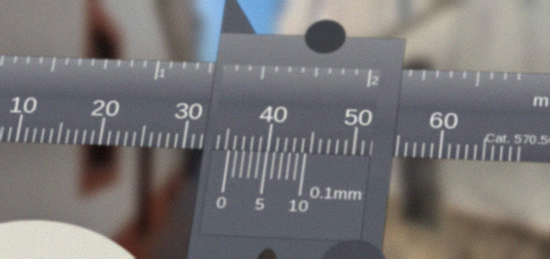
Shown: 35.4 mm
